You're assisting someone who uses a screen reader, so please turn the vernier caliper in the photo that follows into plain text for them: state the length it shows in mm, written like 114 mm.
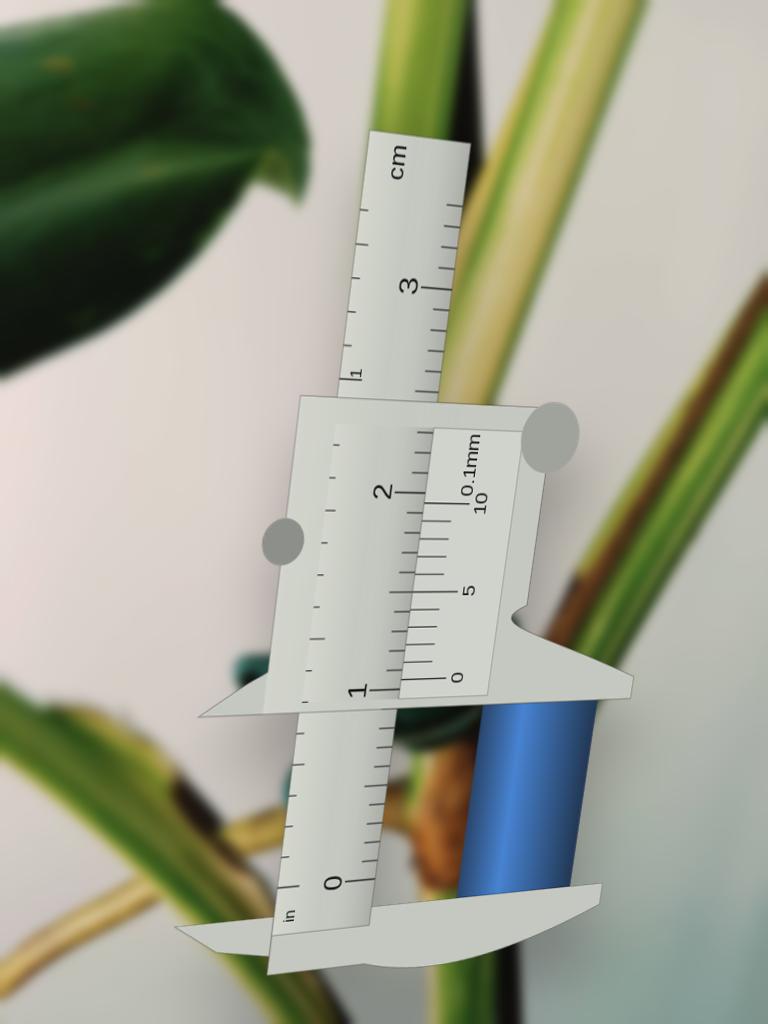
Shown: 10.5 mm
